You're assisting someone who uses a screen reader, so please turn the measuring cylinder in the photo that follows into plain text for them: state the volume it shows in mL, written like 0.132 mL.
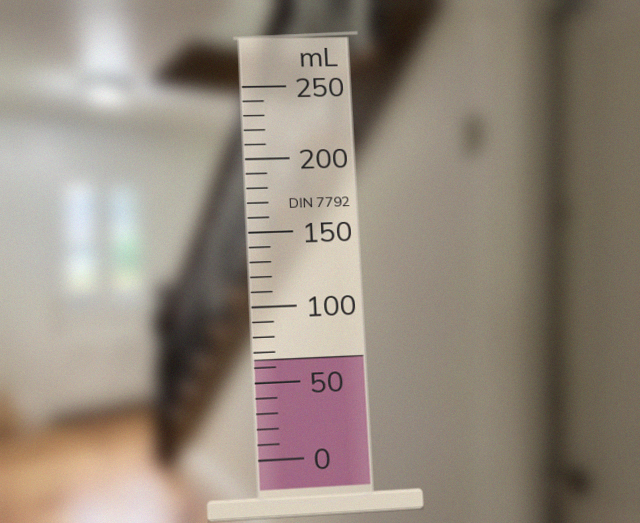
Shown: 65 mL
